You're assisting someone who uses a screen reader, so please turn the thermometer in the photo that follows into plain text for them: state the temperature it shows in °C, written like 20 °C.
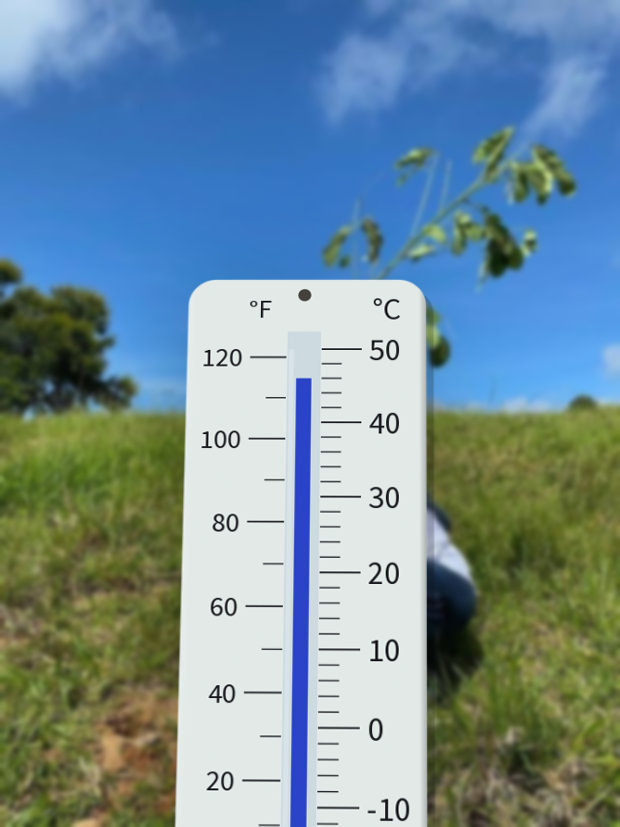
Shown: 46 °C
